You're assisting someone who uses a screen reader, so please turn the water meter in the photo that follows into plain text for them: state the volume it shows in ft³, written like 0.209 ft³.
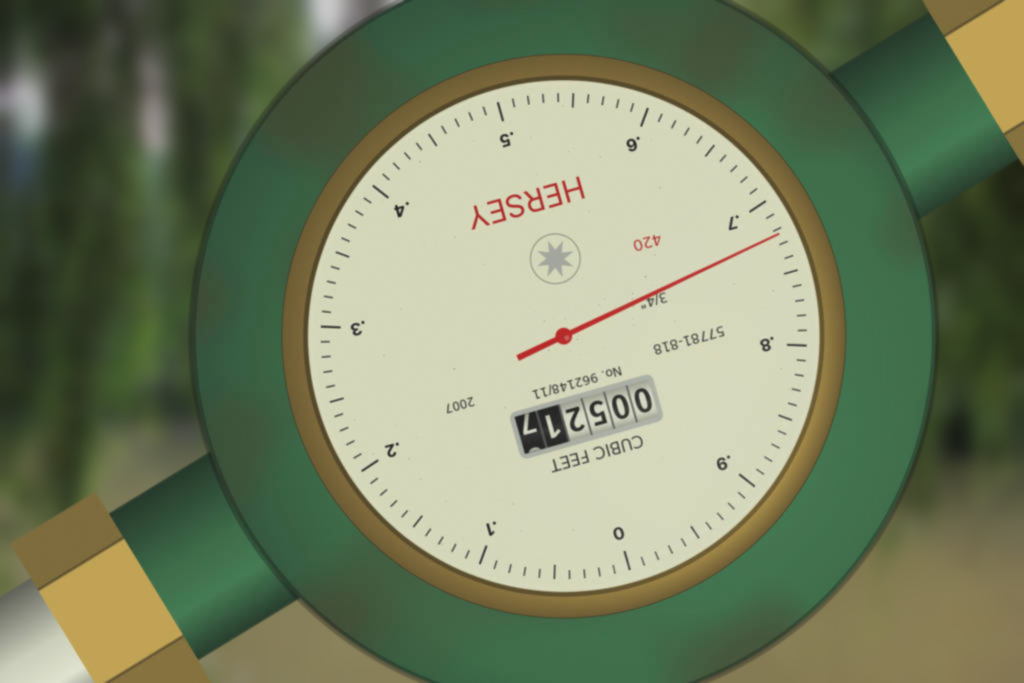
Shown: 5216.72 ft³
